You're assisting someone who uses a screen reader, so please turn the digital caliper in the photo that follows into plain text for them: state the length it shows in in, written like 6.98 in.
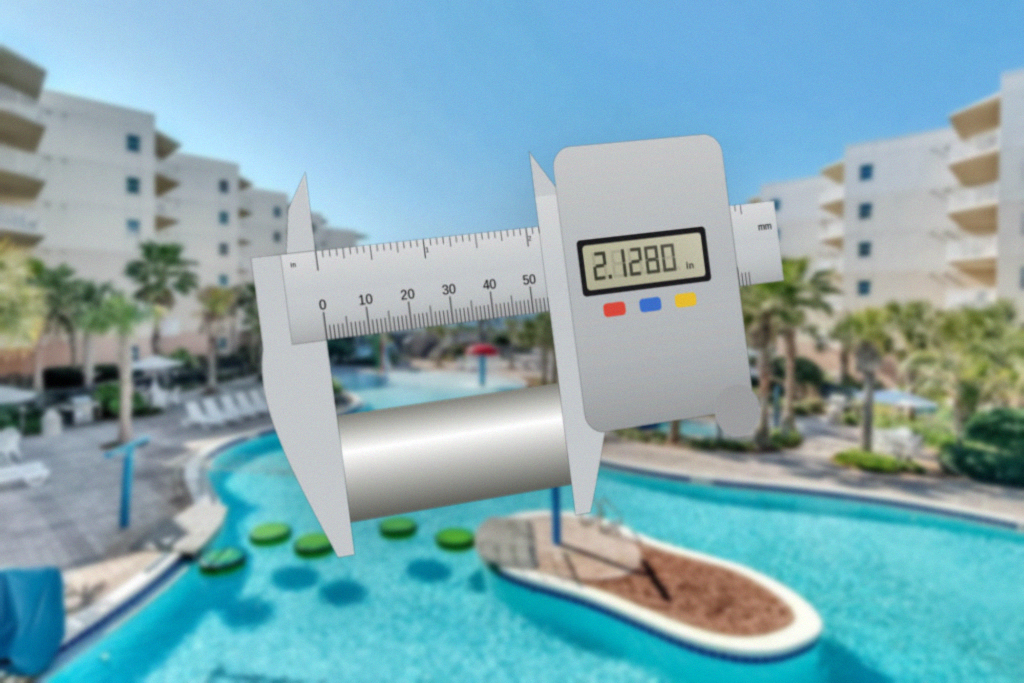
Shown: 2.1280 in
